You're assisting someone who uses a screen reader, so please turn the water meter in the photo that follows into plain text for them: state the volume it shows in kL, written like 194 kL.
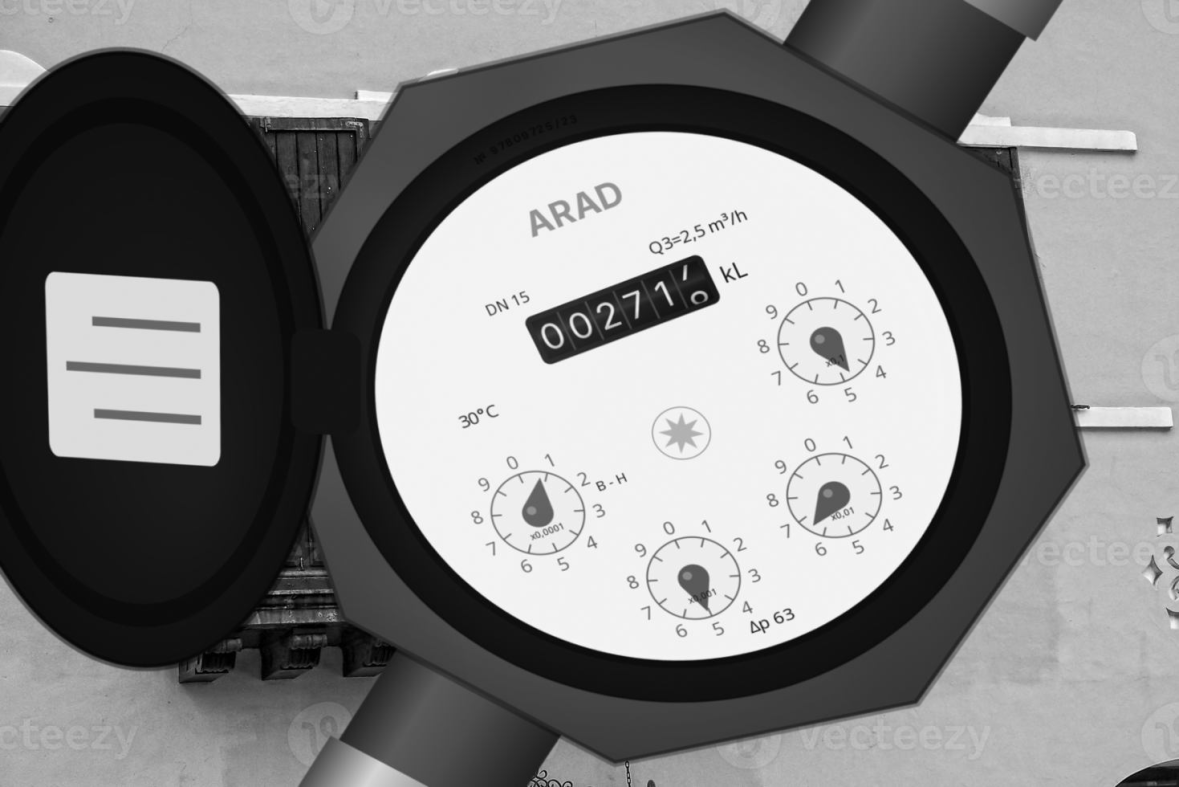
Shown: 2717.4650 kL
